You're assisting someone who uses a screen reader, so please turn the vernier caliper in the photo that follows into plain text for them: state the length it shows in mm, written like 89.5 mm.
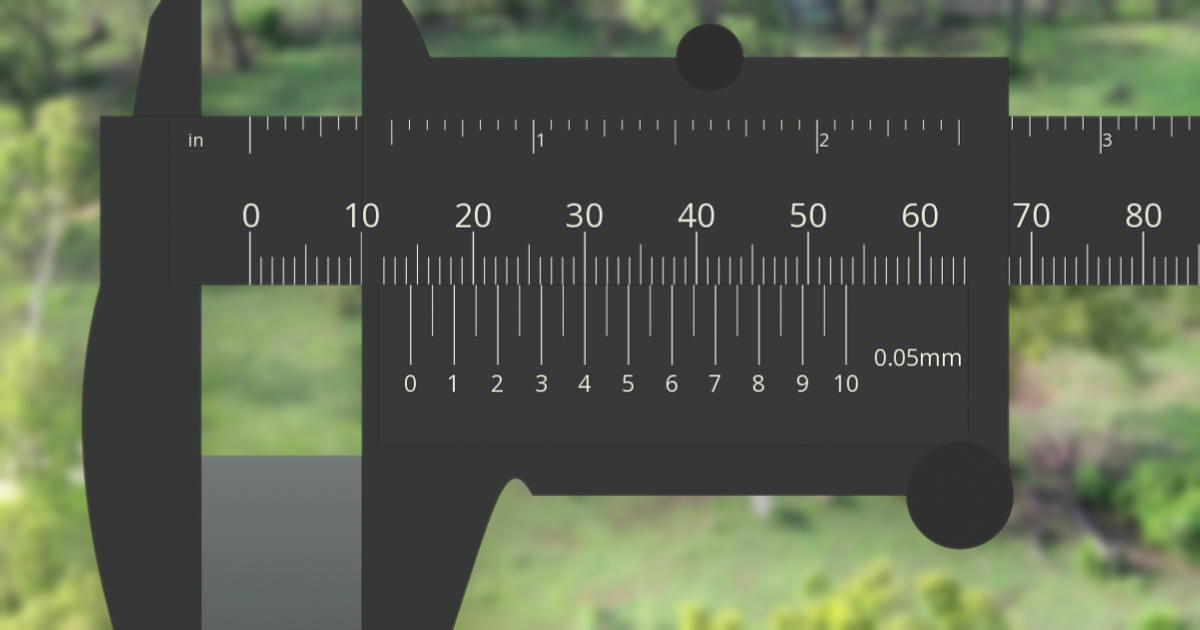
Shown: 14.4 mm
